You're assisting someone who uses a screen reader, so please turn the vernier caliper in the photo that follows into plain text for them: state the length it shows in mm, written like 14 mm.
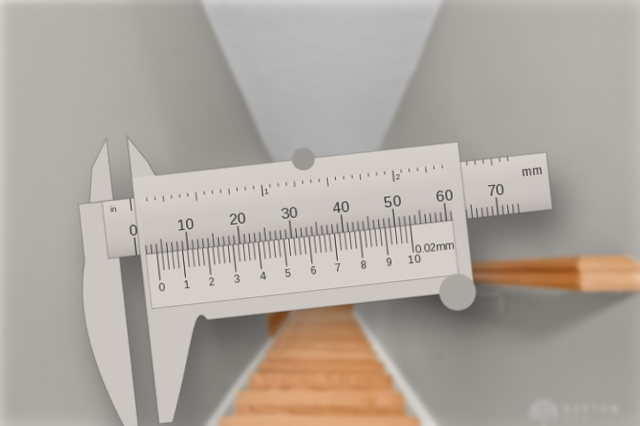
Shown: 4.0 mm
